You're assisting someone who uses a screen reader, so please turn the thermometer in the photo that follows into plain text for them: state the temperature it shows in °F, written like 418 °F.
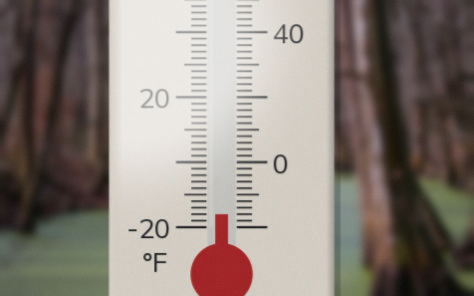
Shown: -16 °F
